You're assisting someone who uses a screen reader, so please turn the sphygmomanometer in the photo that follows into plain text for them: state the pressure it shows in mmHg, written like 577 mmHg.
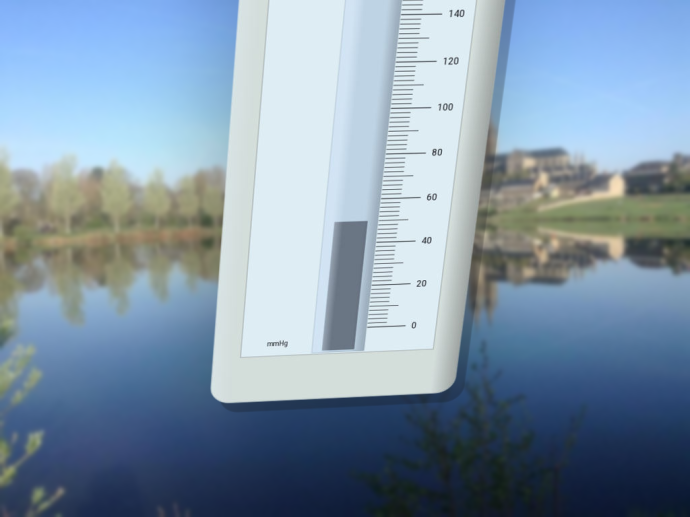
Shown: 50 mmHg
